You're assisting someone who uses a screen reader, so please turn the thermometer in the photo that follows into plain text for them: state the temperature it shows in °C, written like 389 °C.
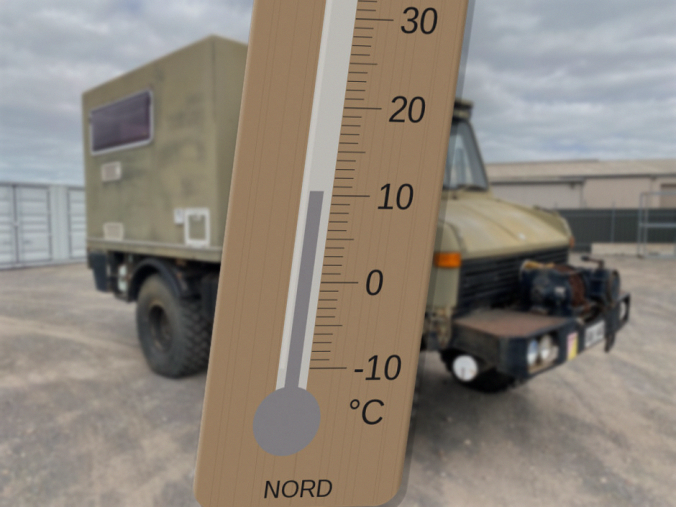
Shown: 10.5 °C
